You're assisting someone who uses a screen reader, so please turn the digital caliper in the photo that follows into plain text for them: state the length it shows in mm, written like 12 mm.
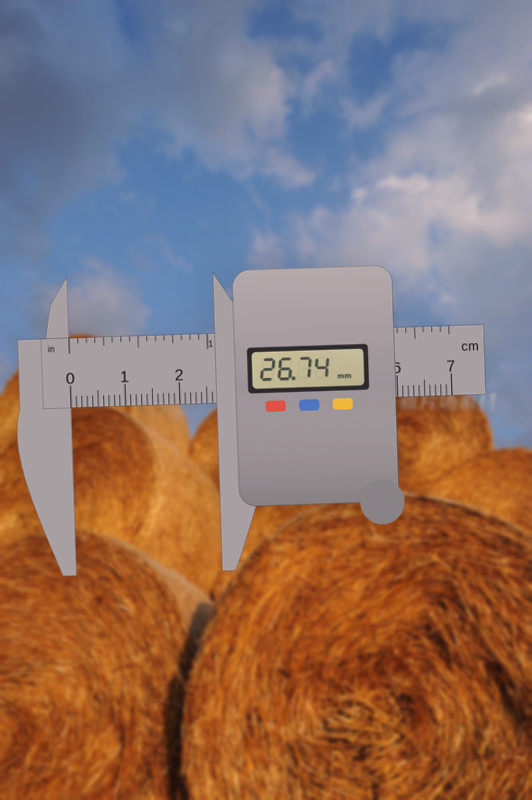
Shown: 26.74 mm
